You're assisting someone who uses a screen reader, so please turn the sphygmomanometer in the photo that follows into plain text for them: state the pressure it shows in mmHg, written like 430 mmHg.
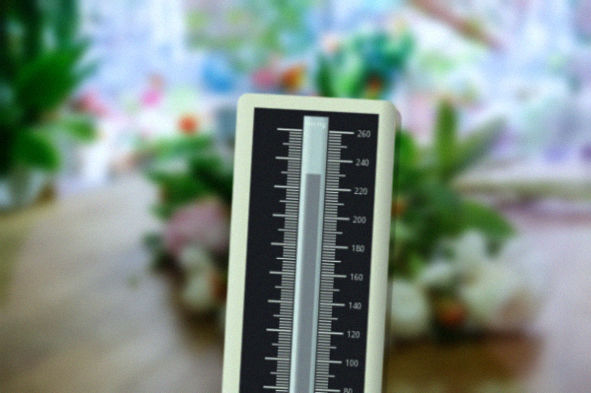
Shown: 230 mmHg
